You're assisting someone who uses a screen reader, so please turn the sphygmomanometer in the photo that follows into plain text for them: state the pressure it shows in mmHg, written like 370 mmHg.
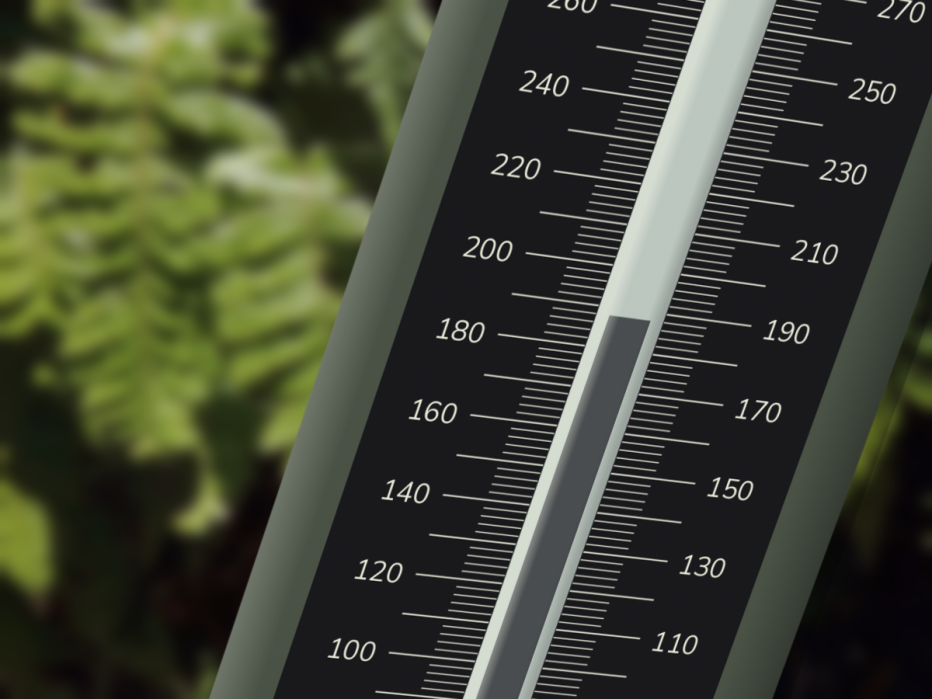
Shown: 188 mmHg
